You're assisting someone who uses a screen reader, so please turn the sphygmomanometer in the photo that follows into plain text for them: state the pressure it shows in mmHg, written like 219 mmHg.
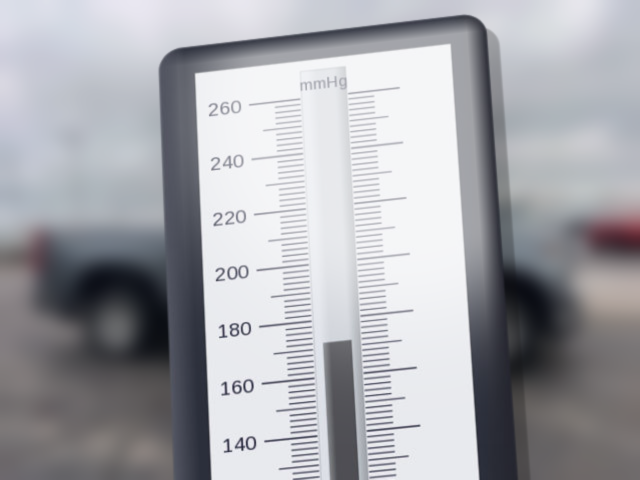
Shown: 172 mmHg
